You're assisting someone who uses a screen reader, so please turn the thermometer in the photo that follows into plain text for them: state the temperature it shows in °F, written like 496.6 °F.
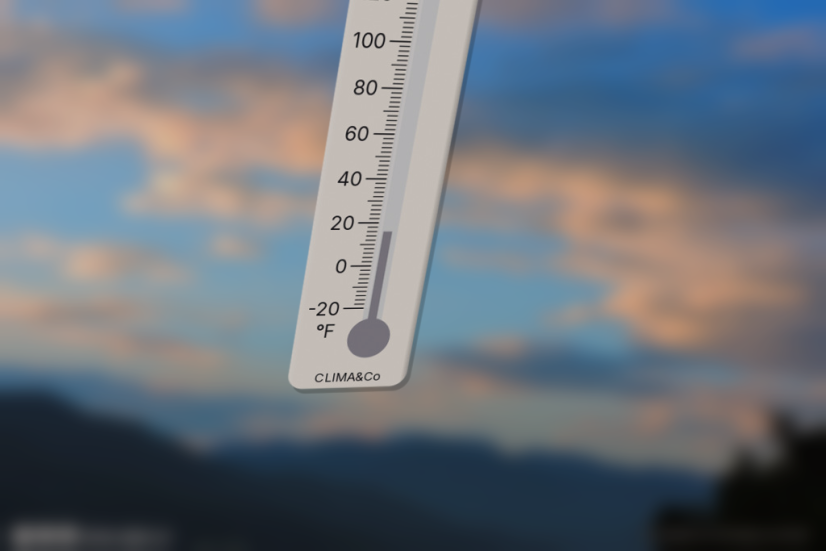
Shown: 16 °F
